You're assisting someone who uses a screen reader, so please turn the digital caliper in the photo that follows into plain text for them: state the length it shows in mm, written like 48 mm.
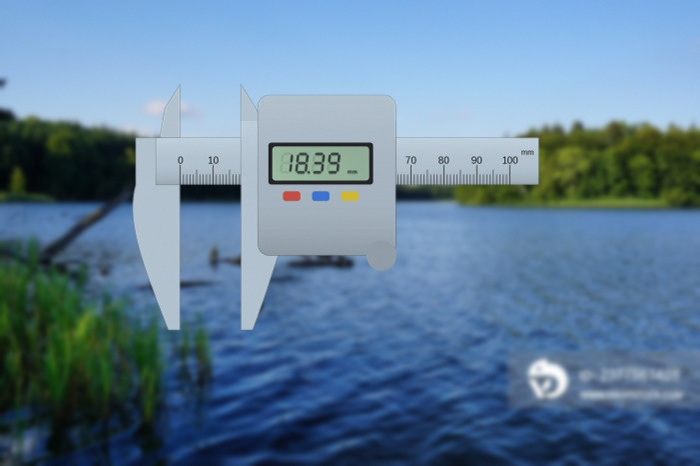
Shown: 18.39 mm
